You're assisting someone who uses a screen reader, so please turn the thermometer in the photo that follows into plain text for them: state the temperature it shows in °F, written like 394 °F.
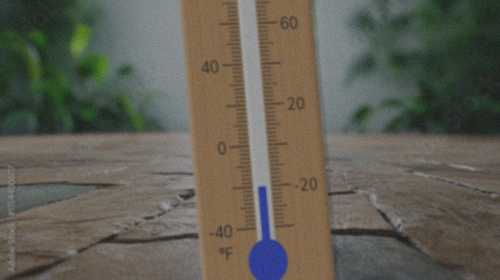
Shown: -20 °F
